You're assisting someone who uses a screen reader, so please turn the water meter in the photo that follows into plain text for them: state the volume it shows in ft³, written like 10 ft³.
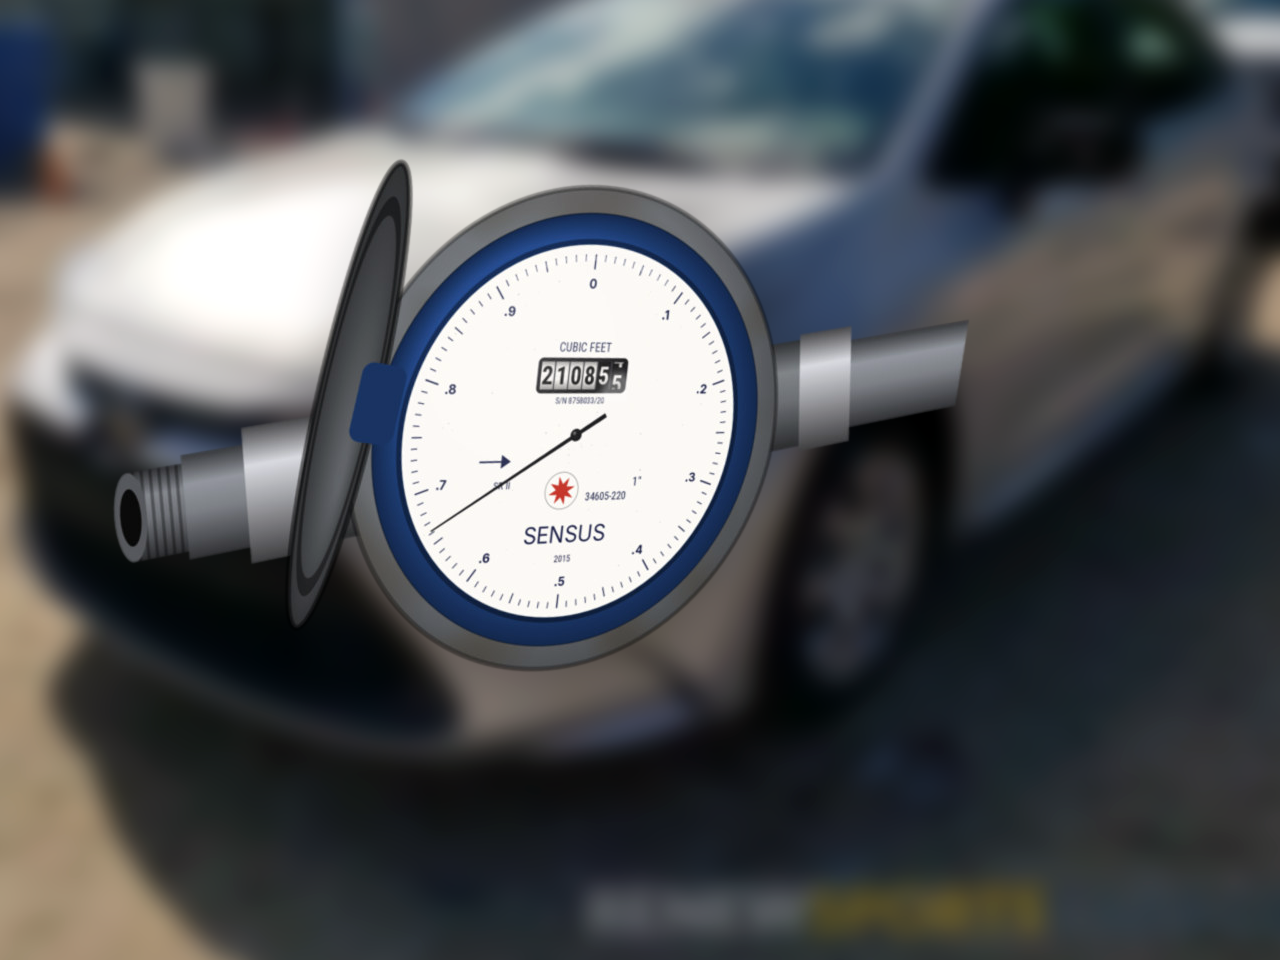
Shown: 210854.66 ft³
